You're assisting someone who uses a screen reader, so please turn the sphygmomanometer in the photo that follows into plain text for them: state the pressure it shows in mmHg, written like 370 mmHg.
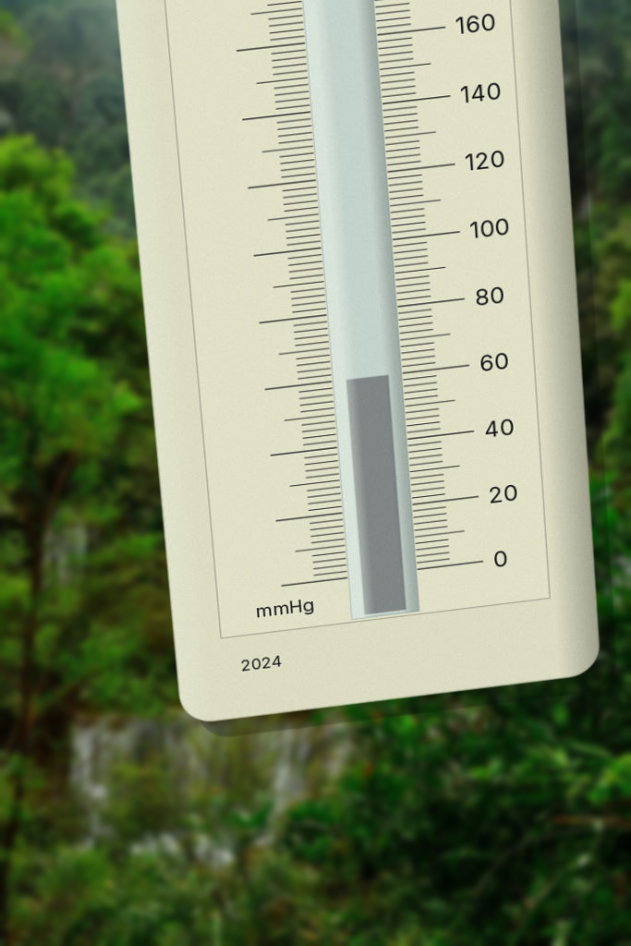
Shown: 60 mmHg
